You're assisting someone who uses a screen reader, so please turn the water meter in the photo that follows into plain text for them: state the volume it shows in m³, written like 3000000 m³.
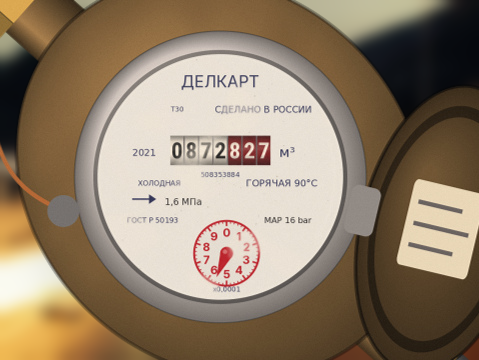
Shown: 872.8275 m³
